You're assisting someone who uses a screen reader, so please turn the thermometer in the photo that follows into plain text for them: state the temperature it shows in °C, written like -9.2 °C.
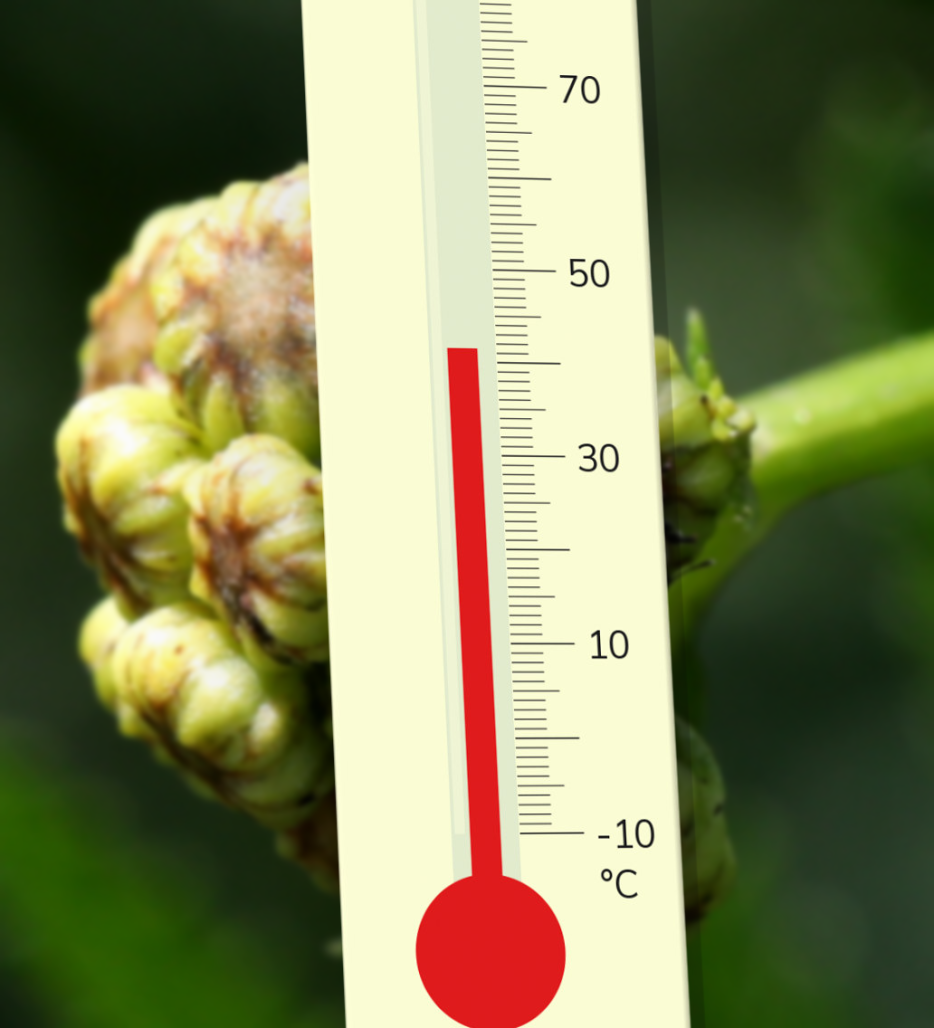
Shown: 41.5 °C
